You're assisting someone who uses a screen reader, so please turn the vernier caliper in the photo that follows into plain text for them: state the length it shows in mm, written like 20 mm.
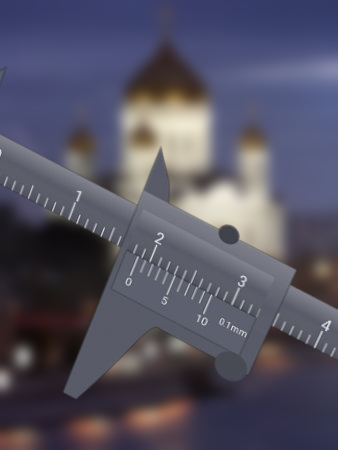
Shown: 18.6 mm
